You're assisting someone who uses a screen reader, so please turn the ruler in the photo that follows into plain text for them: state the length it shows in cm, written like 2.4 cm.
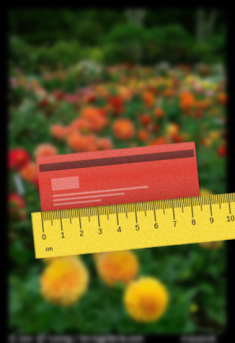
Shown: 8.5 cm
